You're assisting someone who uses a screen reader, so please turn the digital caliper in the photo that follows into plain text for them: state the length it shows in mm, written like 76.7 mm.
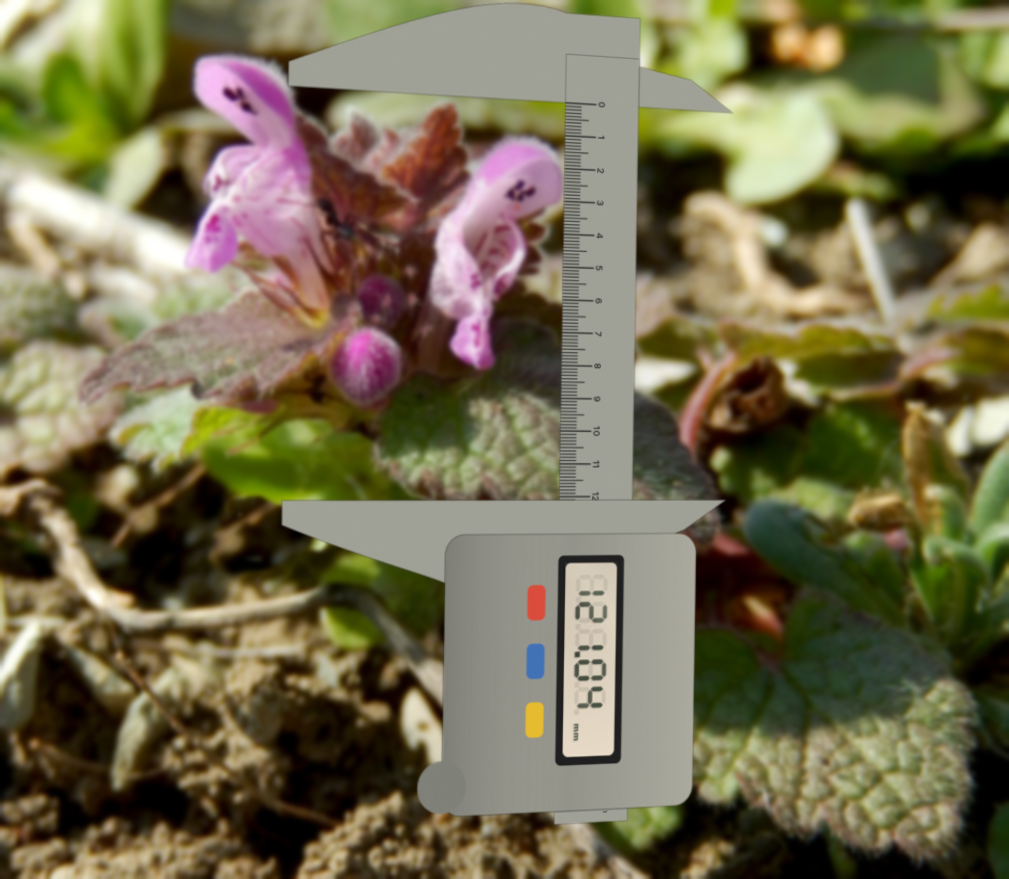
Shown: 121.04 mm
